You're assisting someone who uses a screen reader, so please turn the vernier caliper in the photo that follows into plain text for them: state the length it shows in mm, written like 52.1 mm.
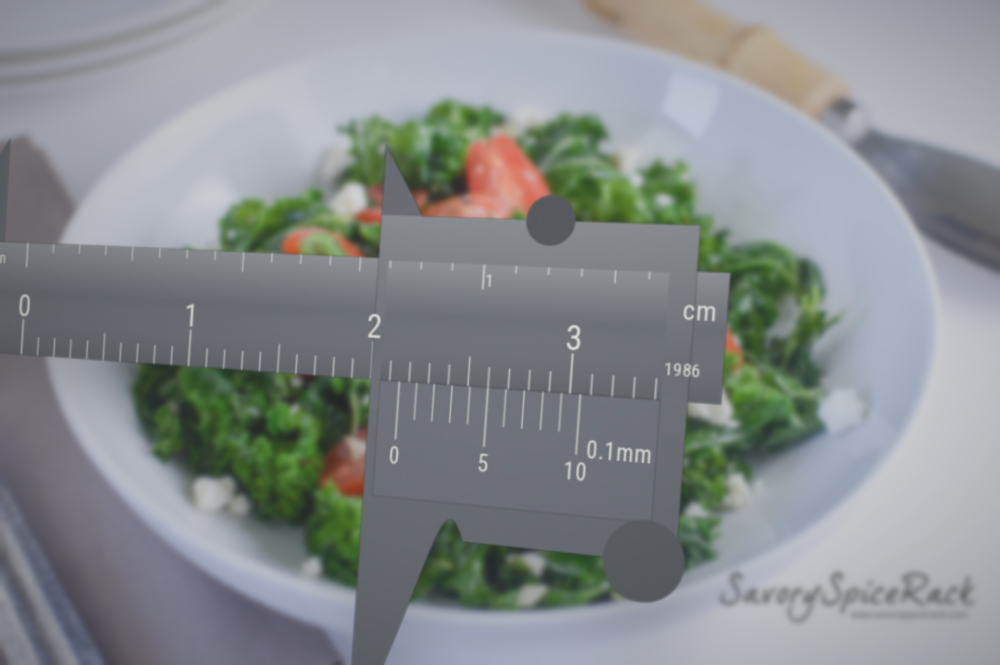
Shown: 21.5 mm
